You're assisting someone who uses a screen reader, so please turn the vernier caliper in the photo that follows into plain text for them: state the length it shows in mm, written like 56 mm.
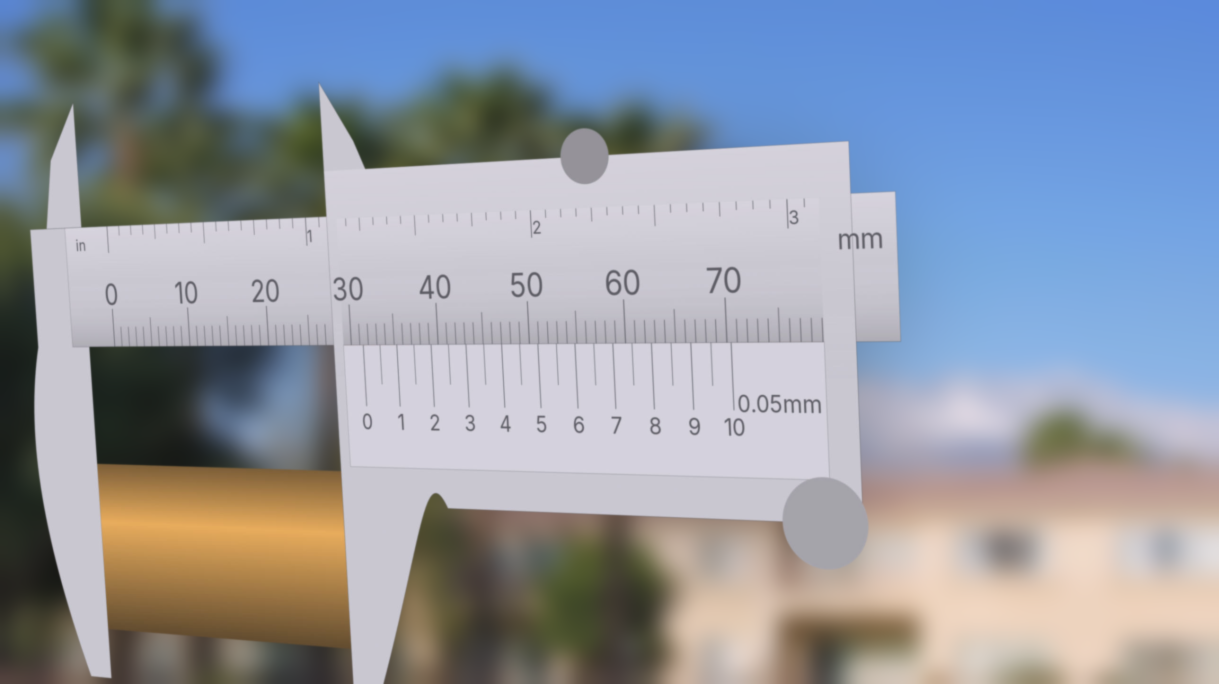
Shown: 31.4 mm
